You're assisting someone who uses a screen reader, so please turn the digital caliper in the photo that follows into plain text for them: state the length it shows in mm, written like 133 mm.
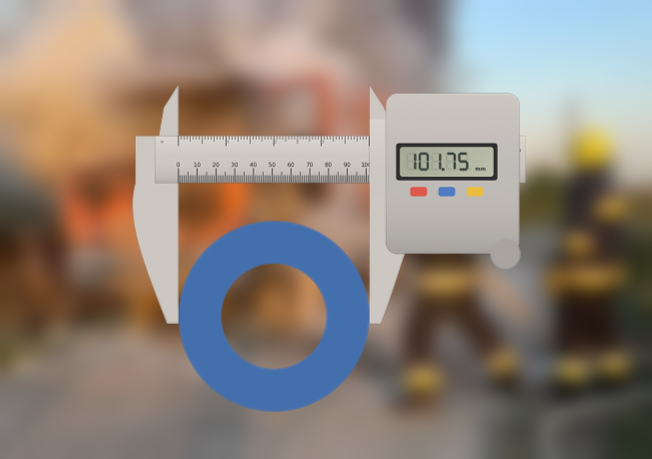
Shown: 101.75 mm
